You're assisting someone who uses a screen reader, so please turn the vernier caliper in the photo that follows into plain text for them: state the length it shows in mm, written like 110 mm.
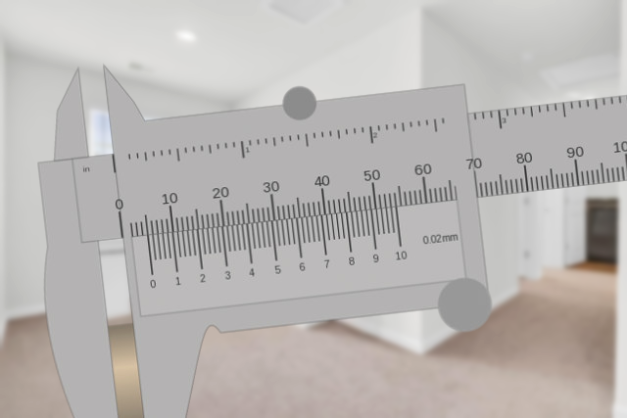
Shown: 5.0 mm
